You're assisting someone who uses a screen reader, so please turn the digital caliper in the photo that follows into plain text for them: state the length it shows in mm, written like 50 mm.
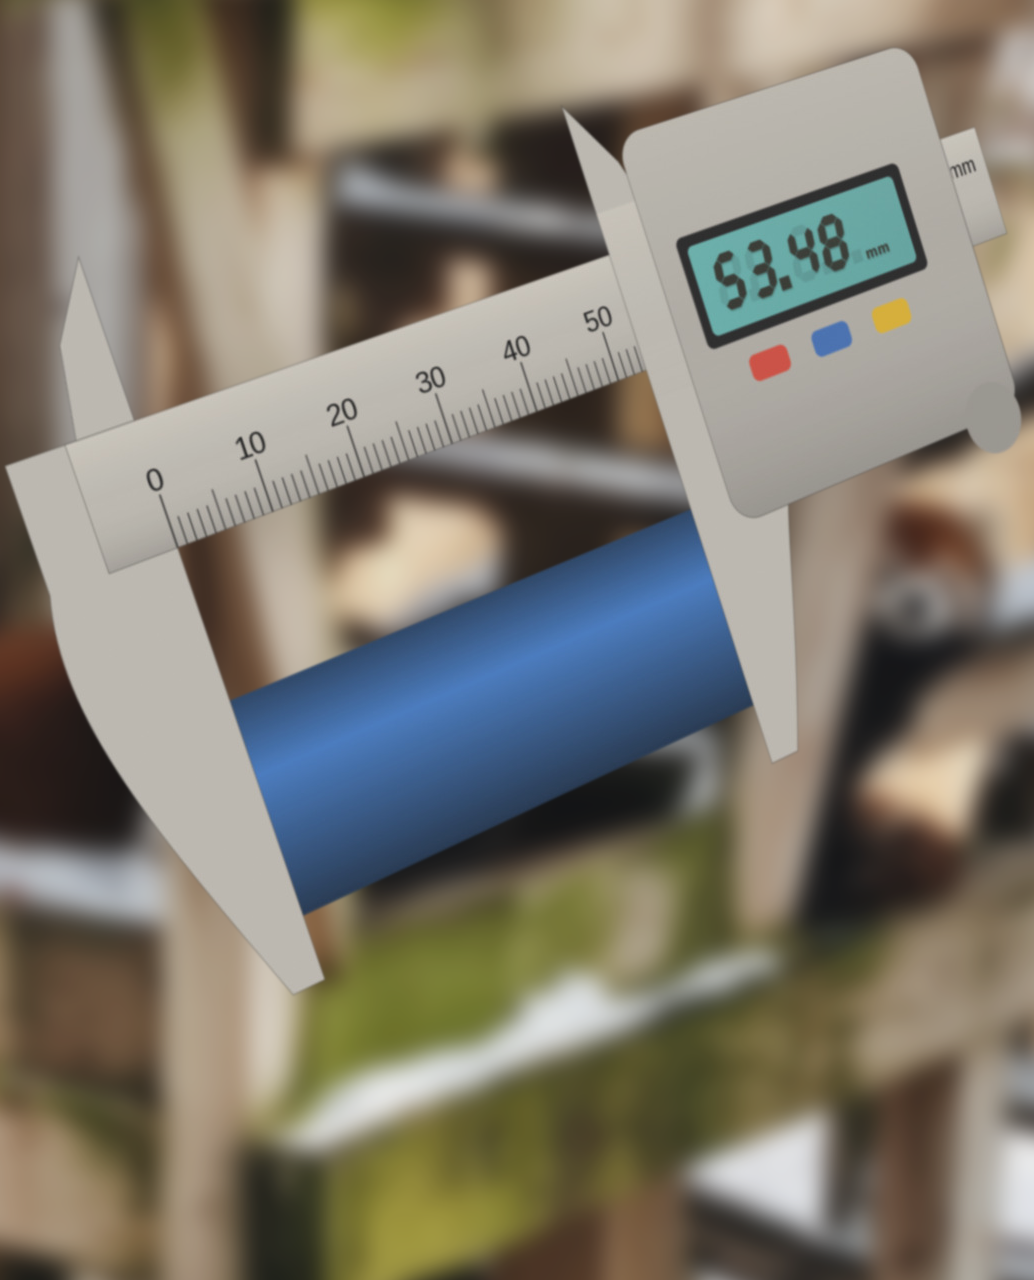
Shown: 53.48 mm
